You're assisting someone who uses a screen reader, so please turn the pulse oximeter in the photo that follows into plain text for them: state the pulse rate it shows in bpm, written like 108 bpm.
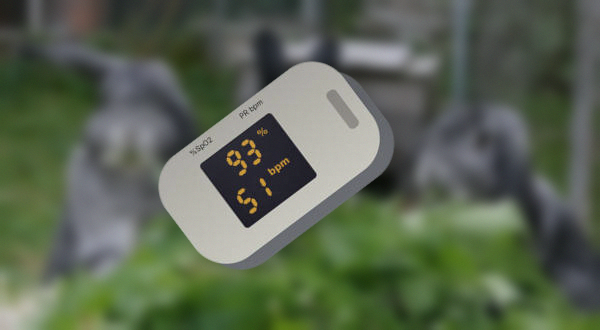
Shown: 51 bpm
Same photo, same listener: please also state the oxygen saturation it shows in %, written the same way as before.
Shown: 93 %
